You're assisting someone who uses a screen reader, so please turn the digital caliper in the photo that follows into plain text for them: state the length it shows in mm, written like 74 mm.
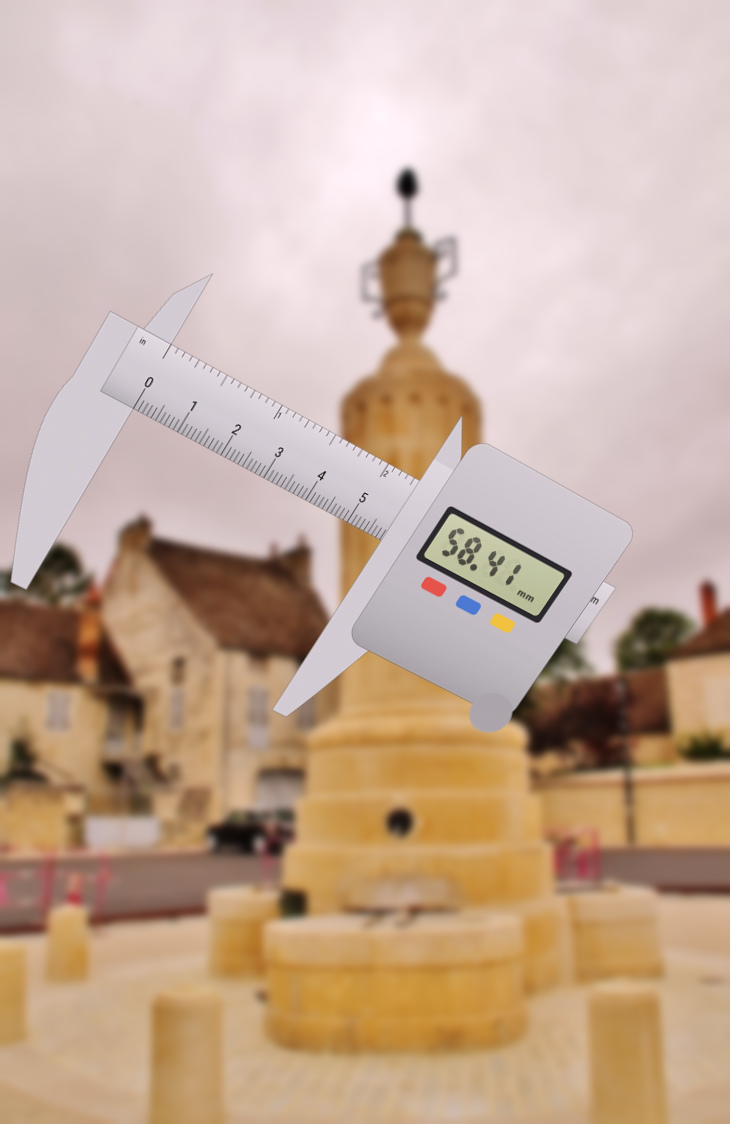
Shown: 58.41 mm
